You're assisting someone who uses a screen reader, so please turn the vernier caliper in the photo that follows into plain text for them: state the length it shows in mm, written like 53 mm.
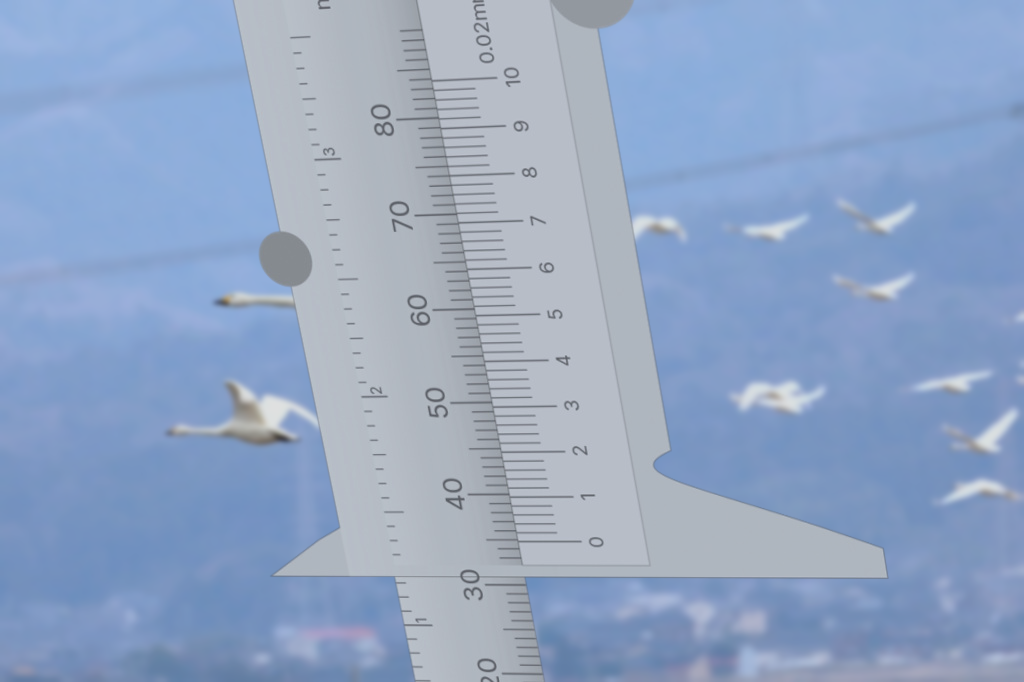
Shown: 34.8 mm
